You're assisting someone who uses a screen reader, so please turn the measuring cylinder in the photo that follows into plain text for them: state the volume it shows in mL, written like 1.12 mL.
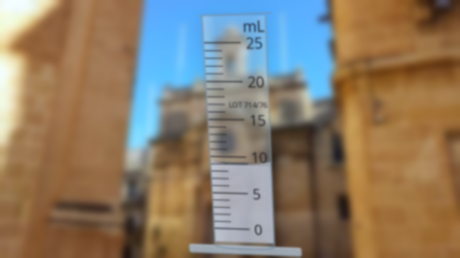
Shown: 9 mL
